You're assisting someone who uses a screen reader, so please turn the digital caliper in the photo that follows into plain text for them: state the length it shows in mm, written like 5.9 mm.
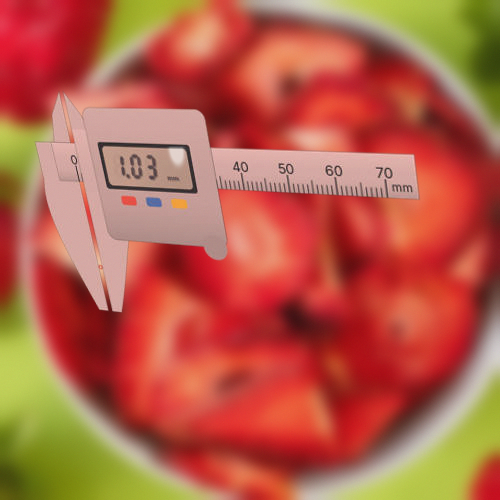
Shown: 1.03 mm
